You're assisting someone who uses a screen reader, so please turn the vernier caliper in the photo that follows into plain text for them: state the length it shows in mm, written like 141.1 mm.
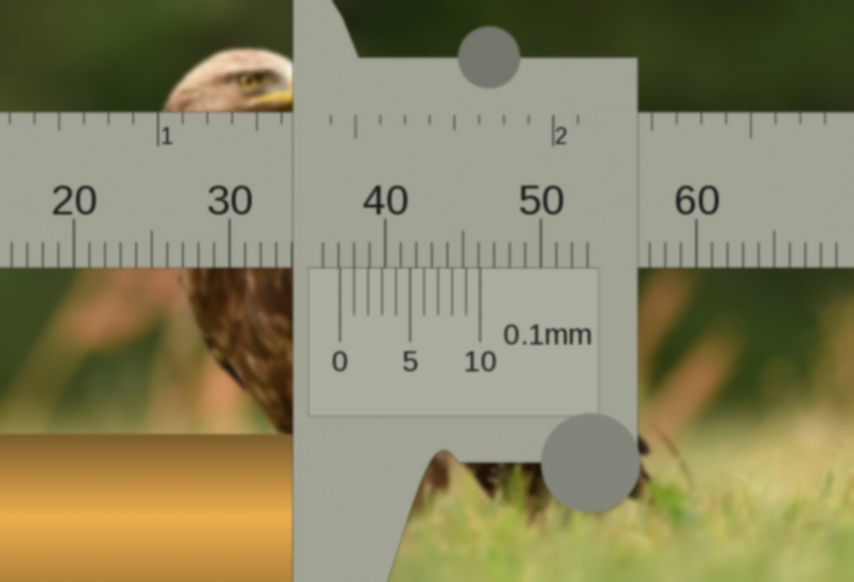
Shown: 37.1 mm
